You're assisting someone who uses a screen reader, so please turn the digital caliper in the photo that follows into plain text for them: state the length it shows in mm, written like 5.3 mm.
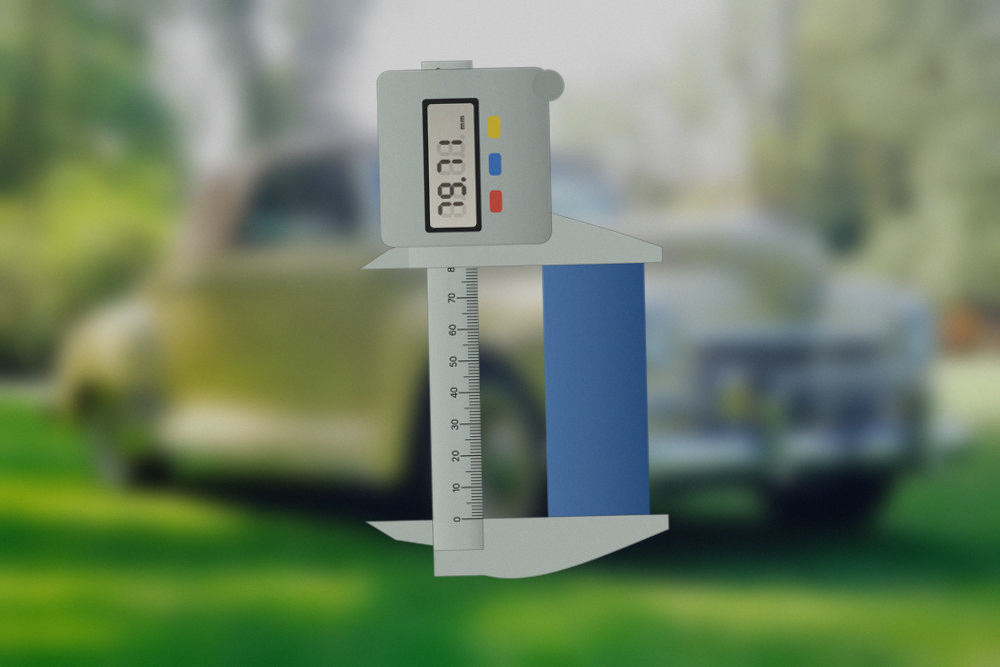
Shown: 79.71 mm
